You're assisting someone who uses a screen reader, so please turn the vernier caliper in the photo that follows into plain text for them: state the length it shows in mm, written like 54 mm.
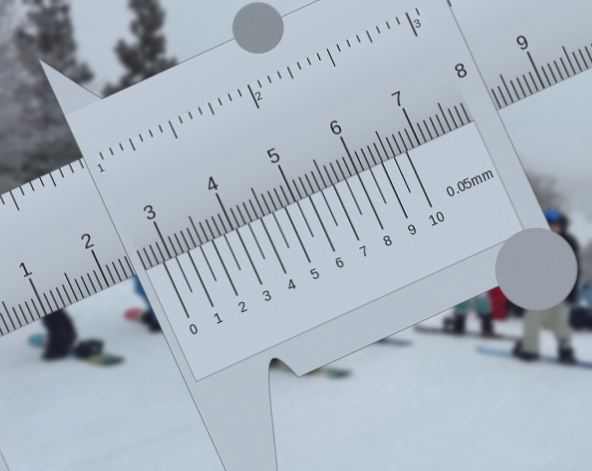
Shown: 28.8 mm
